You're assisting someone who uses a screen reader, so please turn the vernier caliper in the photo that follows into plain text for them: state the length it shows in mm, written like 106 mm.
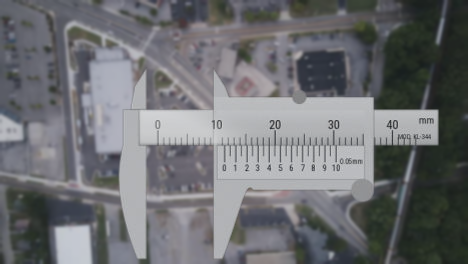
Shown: 11.4 mm
